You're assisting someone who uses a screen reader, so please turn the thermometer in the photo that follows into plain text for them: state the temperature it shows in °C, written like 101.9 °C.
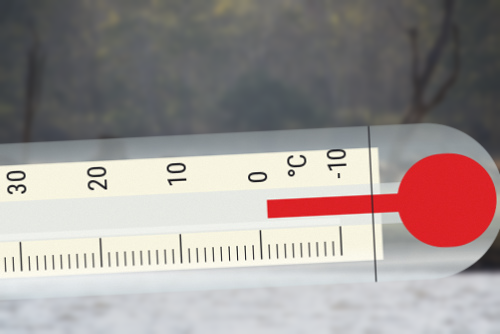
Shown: -1 °C
